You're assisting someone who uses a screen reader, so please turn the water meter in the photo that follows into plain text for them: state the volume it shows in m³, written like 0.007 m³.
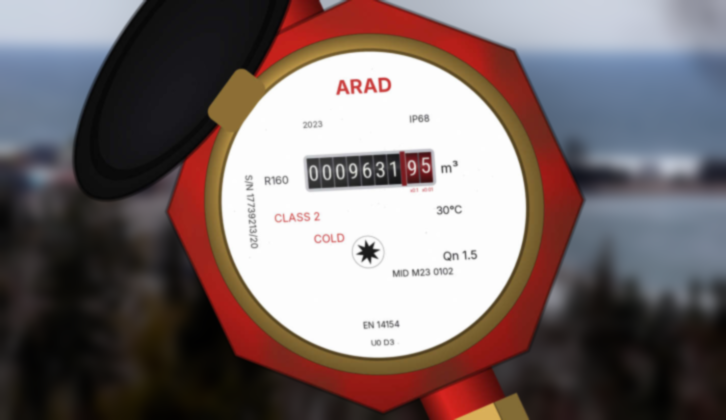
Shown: 9631.95 m³
